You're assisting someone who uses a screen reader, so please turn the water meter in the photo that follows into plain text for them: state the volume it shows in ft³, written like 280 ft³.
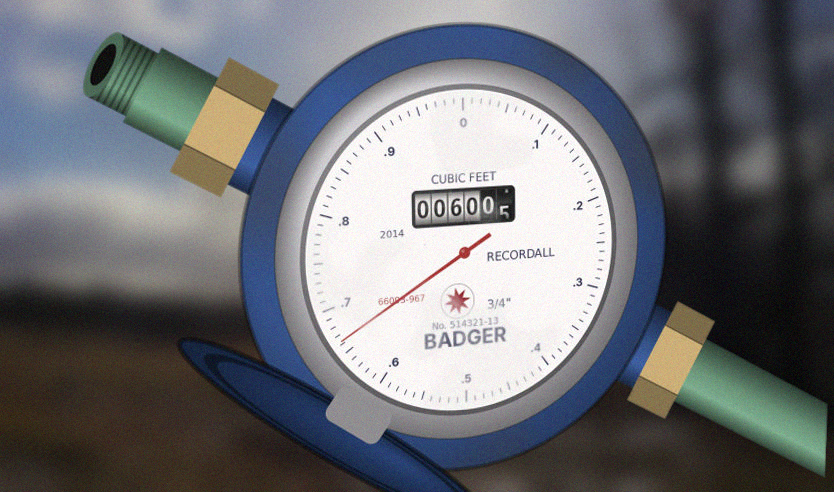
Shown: 6004.66 ft³
